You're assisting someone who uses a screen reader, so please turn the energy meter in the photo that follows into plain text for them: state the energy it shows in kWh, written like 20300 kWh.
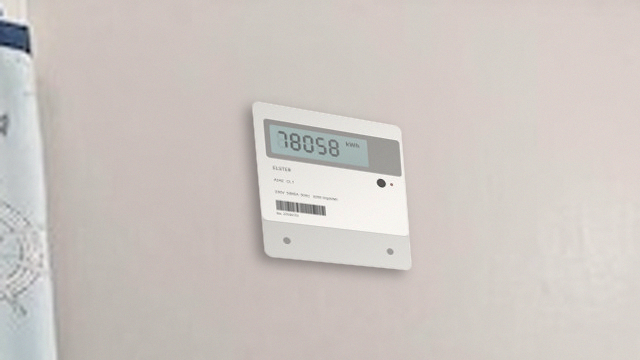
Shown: 78058 kWh
